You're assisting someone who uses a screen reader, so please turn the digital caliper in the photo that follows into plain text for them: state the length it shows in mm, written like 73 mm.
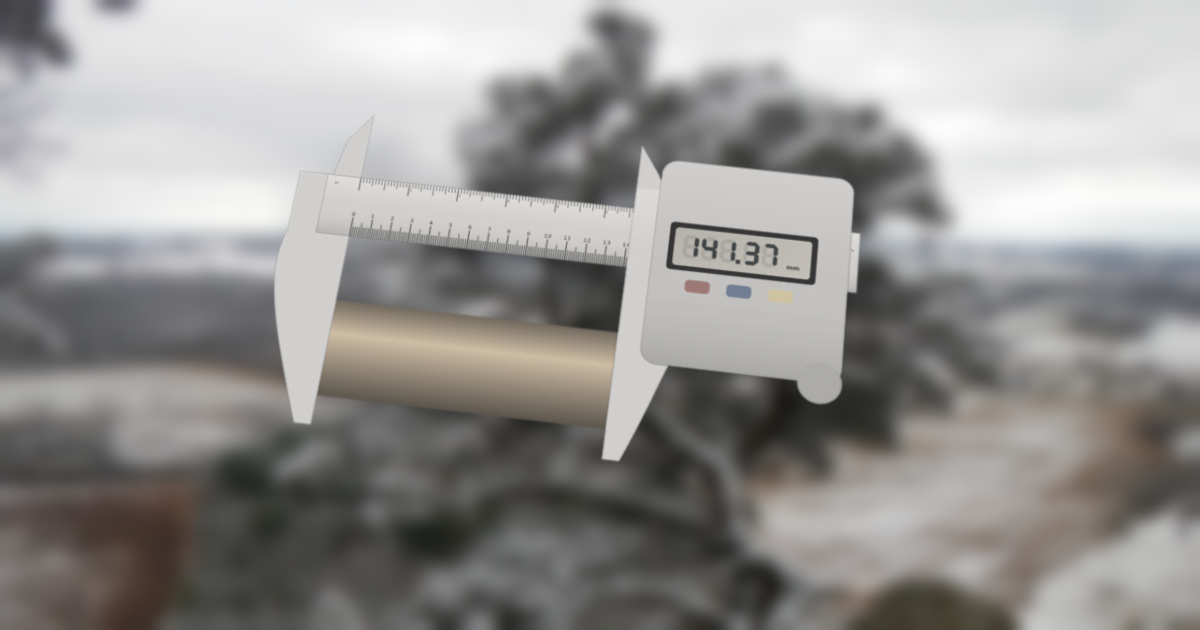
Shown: 141.37 mm
